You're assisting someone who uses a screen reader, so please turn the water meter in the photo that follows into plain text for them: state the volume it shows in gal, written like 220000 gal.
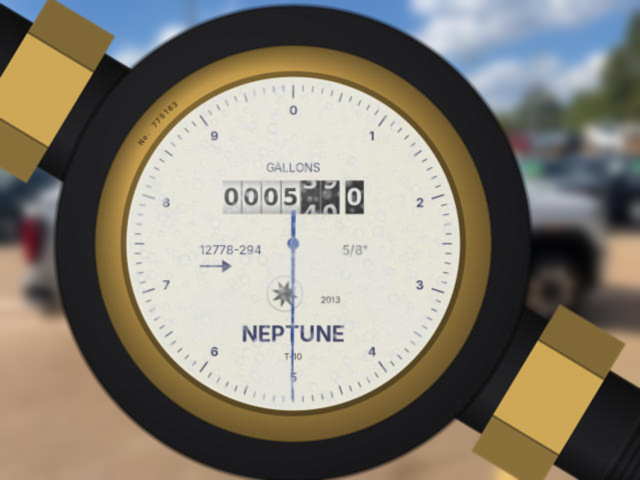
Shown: 5395.0 gal
